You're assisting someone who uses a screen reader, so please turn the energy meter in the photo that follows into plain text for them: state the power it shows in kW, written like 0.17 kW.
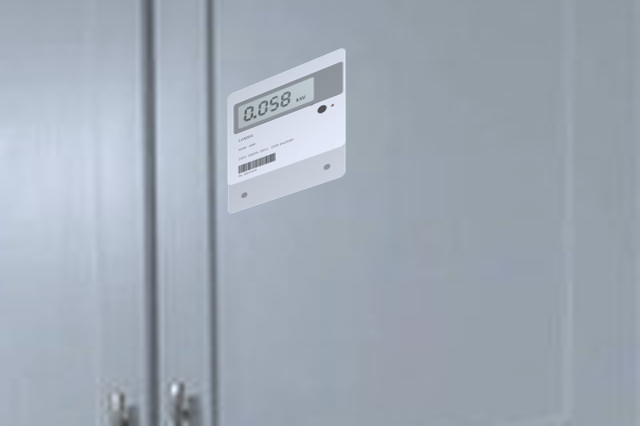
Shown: 0.058 kW
